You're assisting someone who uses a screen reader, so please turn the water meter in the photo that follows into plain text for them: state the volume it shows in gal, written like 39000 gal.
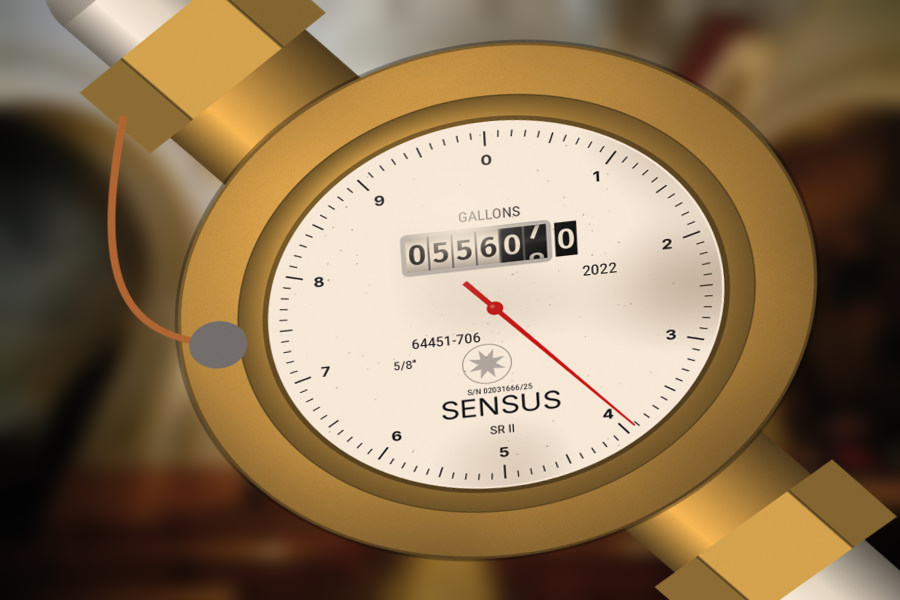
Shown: 556073.9 gal
